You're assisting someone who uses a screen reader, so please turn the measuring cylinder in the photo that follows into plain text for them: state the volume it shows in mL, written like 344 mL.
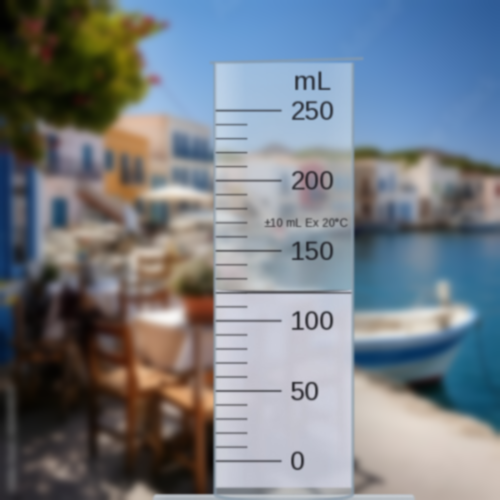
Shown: 120 mL
